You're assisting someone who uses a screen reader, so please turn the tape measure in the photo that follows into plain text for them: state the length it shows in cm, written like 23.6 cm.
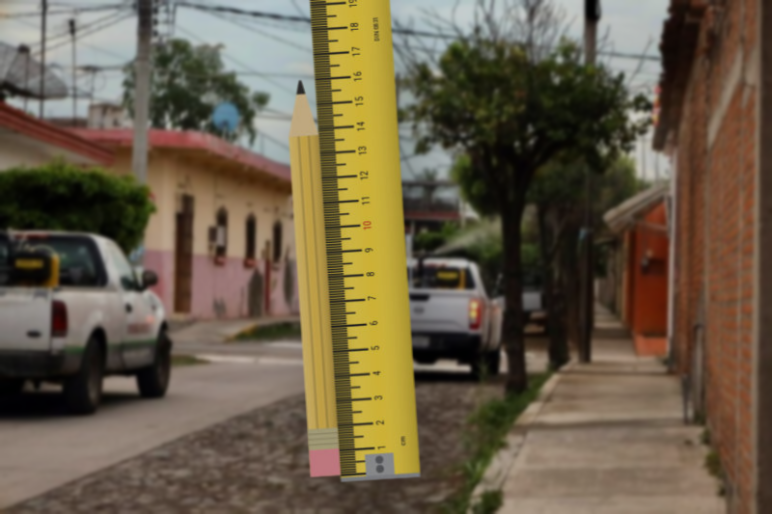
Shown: 16 cm
